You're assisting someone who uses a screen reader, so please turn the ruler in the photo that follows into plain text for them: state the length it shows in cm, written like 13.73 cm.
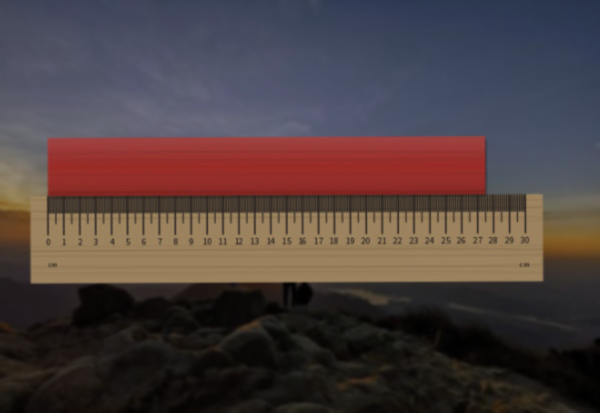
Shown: 27.5 cm
